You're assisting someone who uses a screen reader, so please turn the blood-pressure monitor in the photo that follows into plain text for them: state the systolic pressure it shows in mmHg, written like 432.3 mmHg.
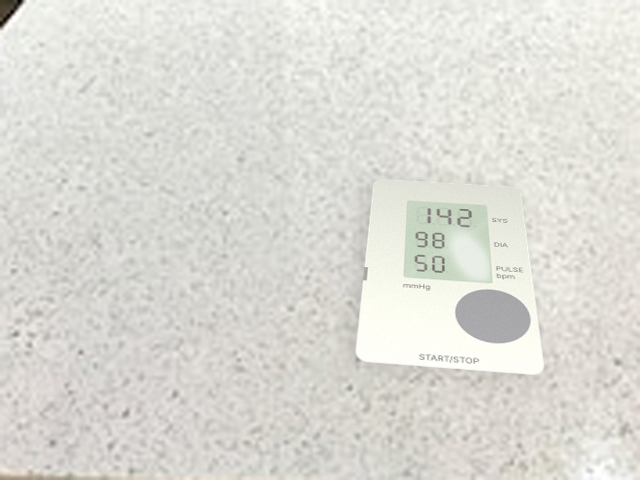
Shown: 142 mmHg
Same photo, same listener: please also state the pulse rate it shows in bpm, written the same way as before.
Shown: 50 bpm
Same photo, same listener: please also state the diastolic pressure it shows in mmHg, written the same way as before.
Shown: 98 mmHg
